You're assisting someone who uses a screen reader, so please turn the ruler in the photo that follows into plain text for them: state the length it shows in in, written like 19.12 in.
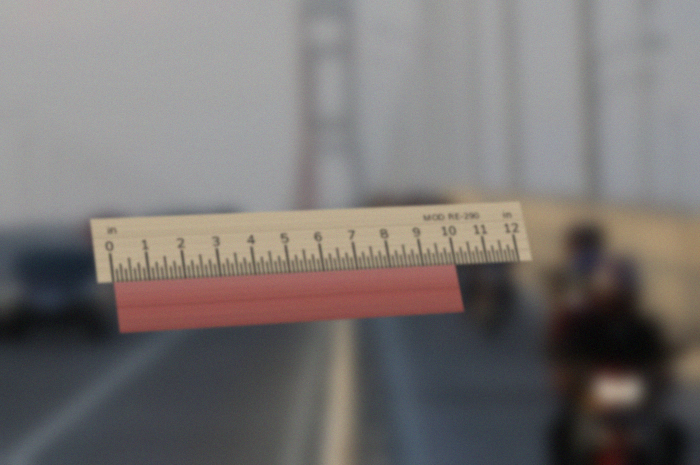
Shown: 10 in
